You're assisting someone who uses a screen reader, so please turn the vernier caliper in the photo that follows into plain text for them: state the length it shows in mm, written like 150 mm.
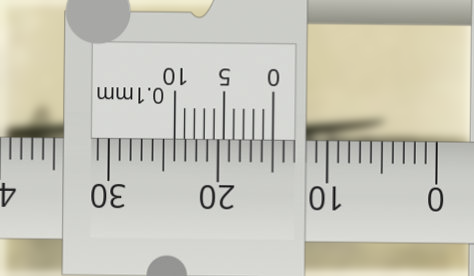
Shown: 15.0 mm
